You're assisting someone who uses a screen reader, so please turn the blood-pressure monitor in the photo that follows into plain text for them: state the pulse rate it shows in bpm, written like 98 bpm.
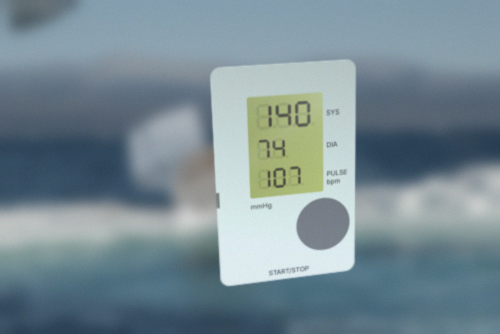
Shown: 107 bpm
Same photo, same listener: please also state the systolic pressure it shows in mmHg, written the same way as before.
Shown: 140 mmHg
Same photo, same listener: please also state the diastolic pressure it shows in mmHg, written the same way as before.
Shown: 74 mmHg
